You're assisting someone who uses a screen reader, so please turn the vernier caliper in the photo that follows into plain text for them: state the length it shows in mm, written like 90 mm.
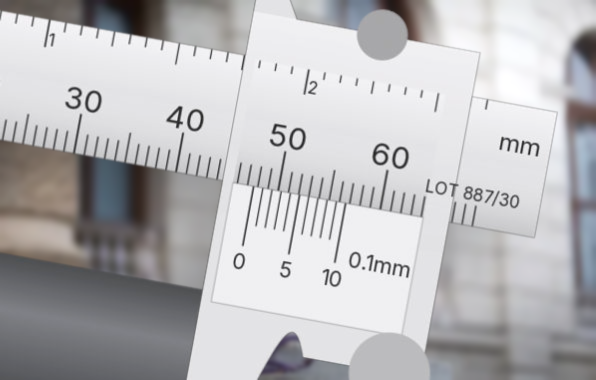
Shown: 47.6 mm
